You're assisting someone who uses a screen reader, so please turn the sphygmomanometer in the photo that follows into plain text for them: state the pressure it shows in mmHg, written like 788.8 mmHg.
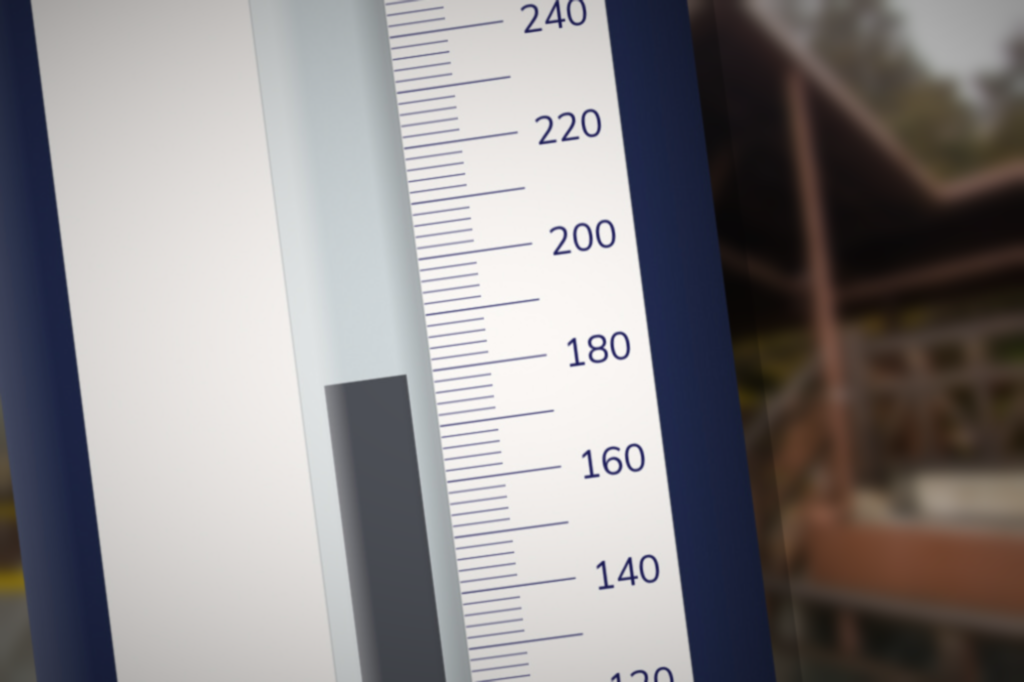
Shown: 180 mmHg
